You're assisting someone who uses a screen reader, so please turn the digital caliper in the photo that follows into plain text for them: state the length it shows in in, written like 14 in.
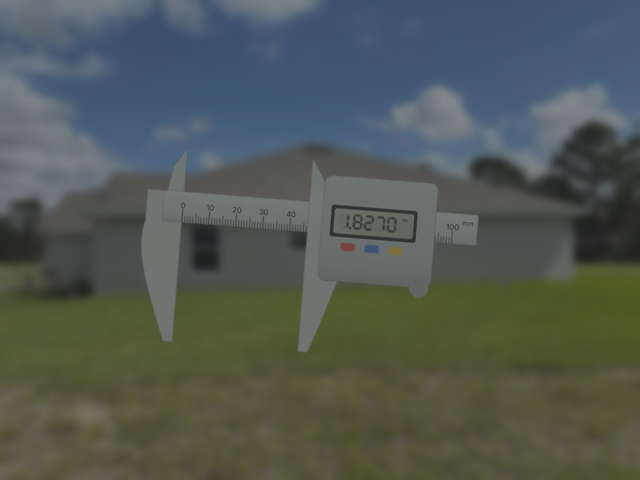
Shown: 1.8270 in
